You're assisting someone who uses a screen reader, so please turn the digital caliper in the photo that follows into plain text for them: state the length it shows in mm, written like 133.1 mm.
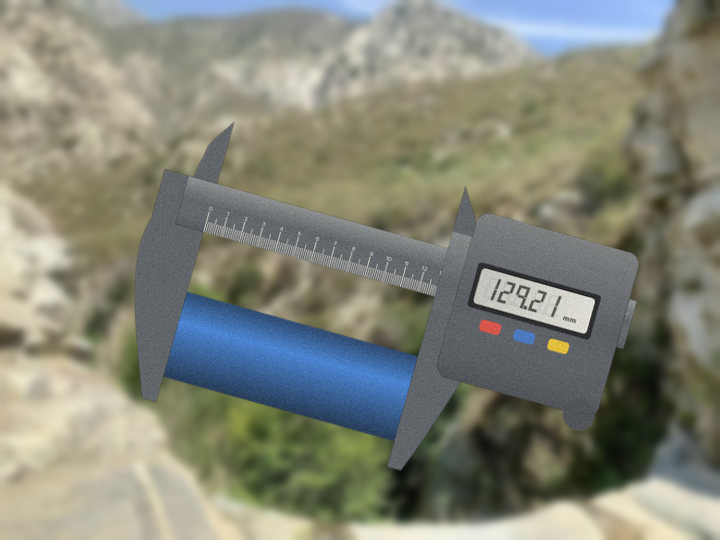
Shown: 129.21 mm
